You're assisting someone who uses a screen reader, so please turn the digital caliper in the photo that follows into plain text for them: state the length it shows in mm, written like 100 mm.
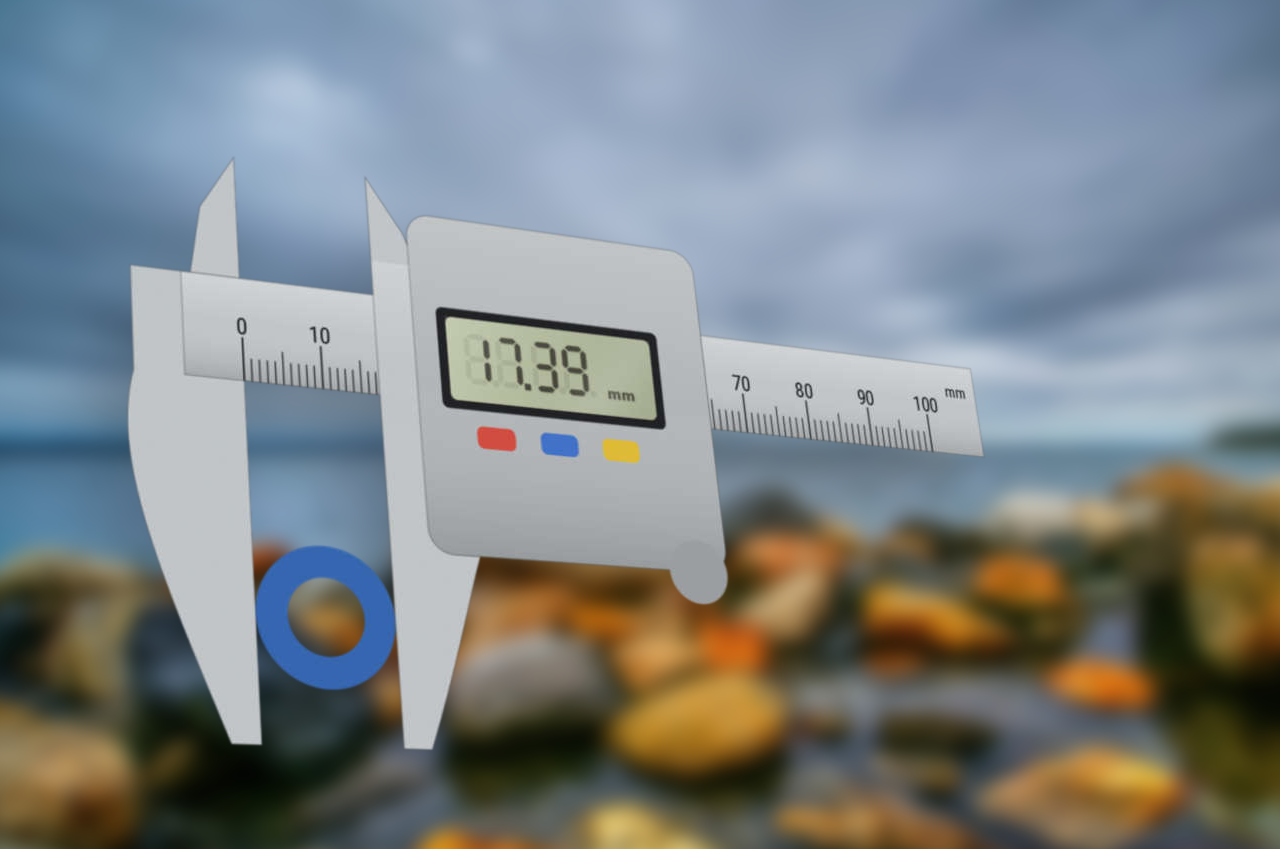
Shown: 17.39 mm
